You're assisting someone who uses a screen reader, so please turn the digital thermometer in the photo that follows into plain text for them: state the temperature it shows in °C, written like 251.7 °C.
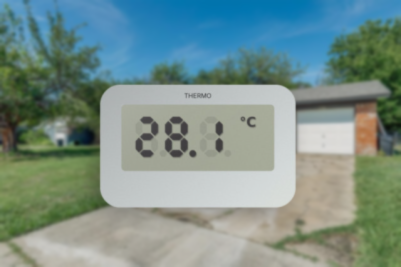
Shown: 28.1 °C
